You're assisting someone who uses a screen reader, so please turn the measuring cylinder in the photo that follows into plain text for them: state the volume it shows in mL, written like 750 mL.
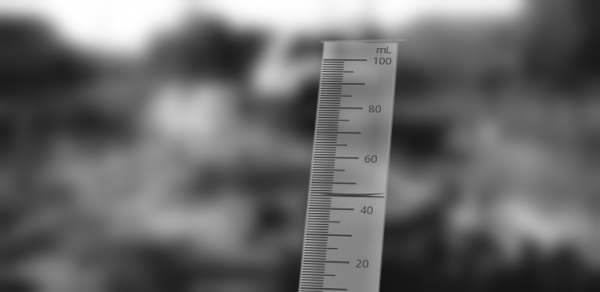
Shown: 45 mL
